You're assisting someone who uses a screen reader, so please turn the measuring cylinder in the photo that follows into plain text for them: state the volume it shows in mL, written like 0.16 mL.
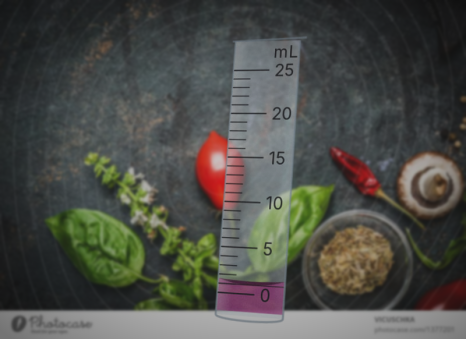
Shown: 1 mL
